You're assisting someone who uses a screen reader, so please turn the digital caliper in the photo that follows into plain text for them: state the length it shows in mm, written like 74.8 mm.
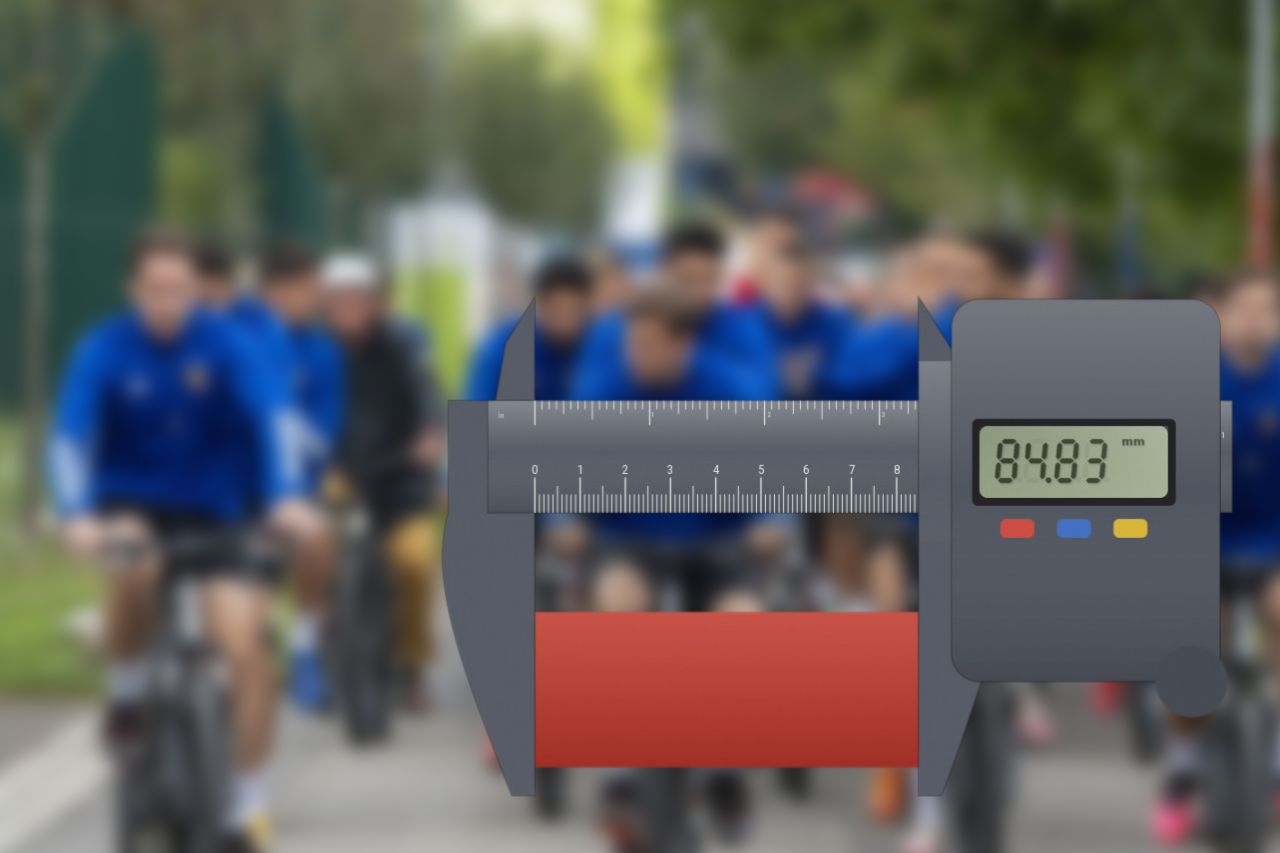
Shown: 84.83 mm
